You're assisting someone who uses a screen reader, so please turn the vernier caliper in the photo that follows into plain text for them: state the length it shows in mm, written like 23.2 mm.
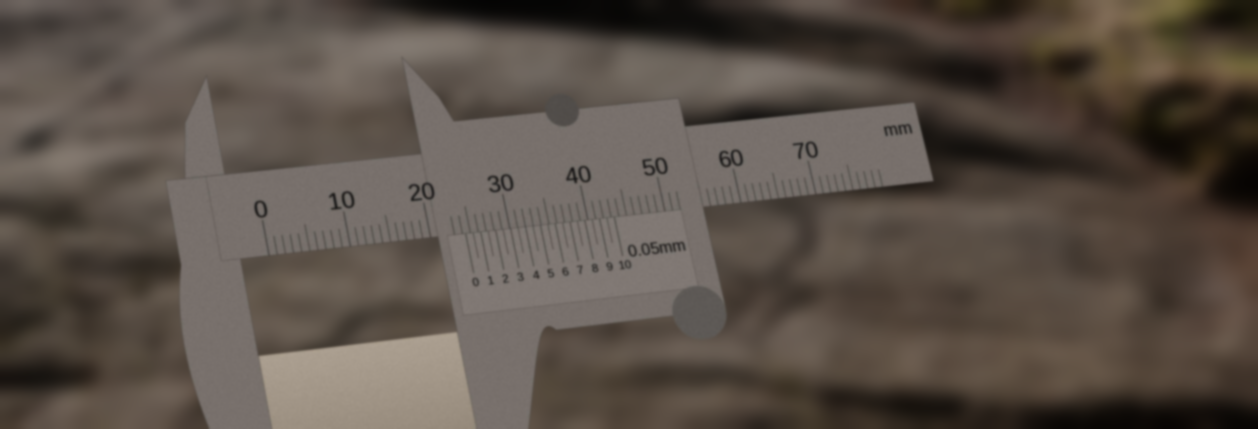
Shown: 24.4 mm
